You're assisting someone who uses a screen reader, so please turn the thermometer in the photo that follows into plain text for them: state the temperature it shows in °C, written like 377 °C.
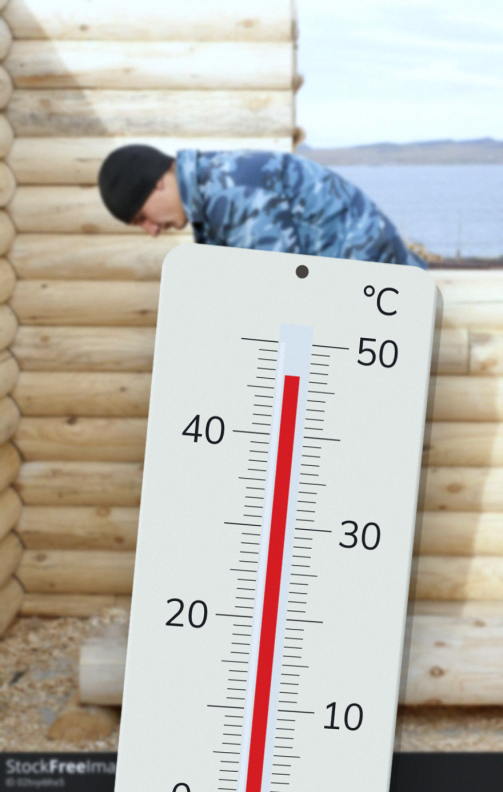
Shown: 46.5 °C
